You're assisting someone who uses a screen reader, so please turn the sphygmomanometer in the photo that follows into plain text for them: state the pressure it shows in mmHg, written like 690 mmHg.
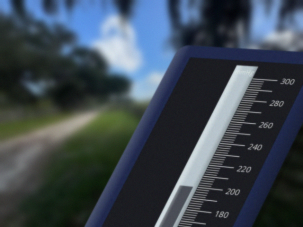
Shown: 200 mmHg
